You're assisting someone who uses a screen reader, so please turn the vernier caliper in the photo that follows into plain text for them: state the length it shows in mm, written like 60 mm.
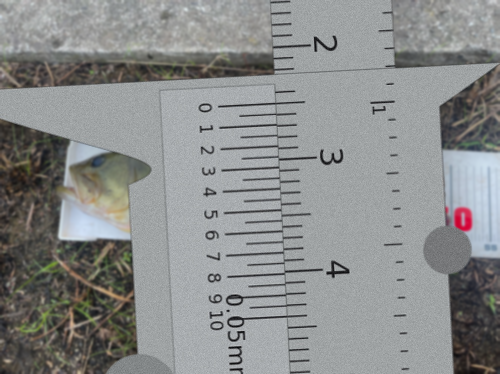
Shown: 25.0 mm
